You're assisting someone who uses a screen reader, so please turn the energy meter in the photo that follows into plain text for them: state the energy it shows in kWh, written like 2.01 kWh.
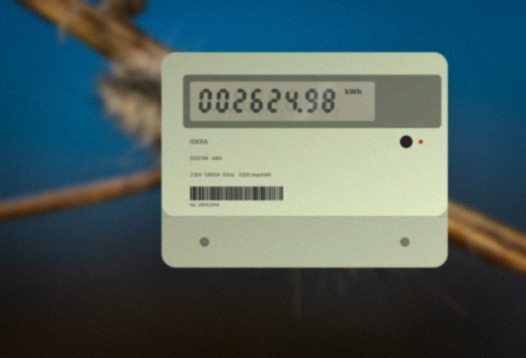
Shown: 2624.98 kWh
